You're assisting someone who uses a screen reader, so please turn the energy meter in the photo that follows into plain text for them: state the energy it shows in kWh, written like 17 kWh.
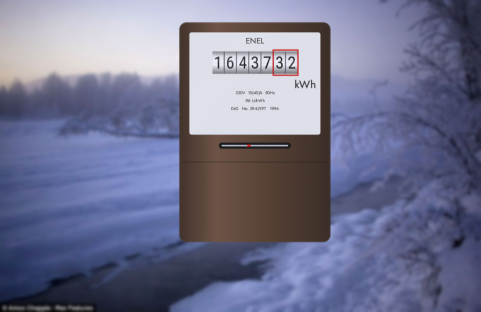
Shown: 16437.32 kWh
